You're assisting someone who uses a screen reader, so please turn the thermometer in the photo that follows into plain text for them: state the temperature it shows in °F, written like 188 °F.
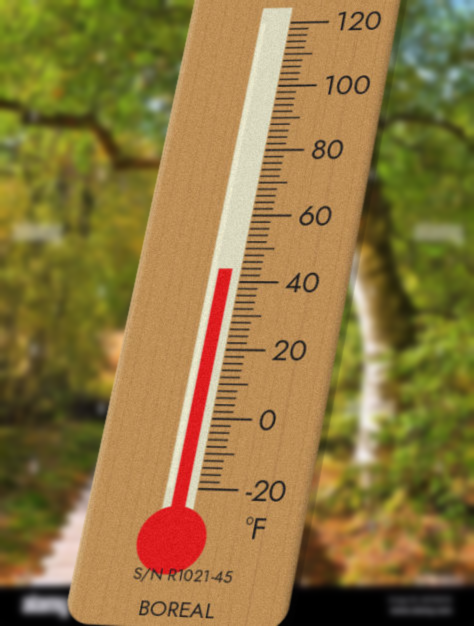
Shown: 44 °F
